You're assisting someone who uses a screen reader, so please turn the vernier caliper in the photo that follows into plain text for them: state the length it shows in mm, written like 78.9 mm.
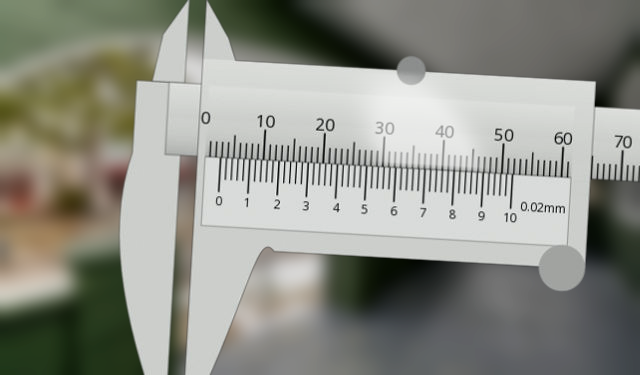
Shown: 2.8 mm
